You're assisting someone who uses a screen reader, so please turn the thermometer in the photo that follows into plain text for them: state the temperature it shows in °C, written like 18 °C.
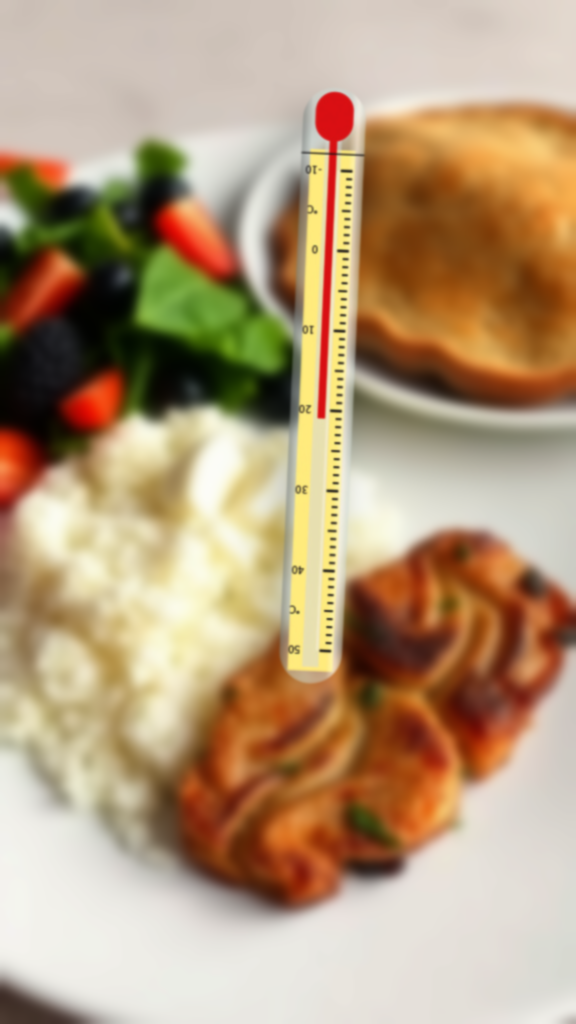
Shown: 21 °C
